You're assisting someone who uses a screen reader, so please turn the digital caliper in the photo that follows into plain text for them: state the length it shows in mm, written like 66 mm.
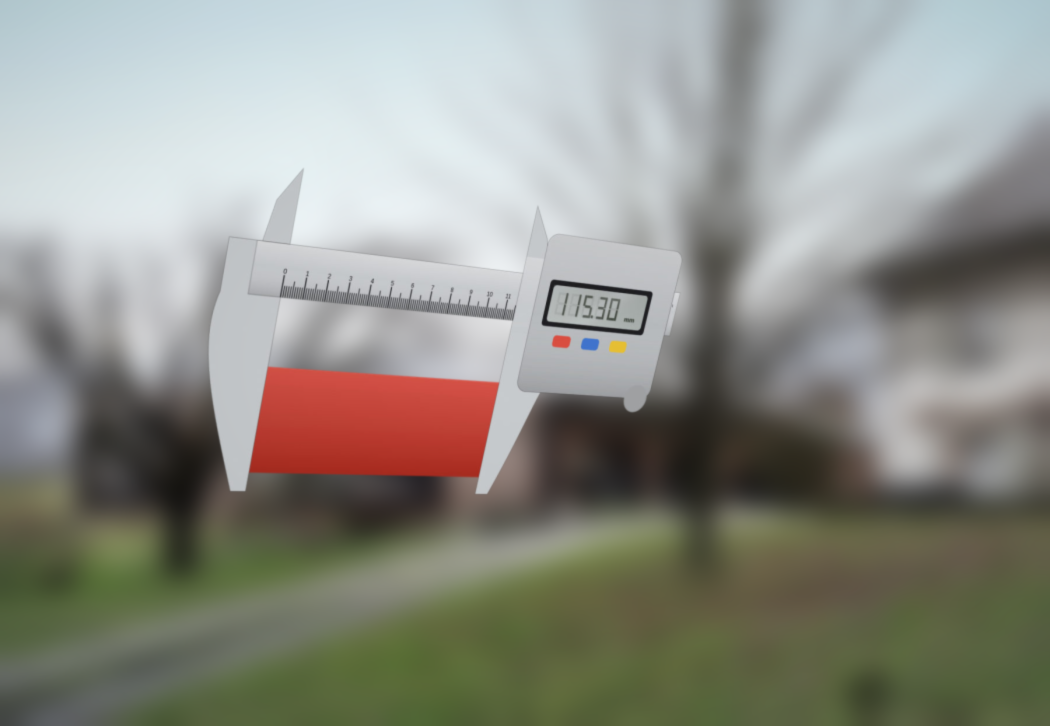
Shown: 115.30 mm
